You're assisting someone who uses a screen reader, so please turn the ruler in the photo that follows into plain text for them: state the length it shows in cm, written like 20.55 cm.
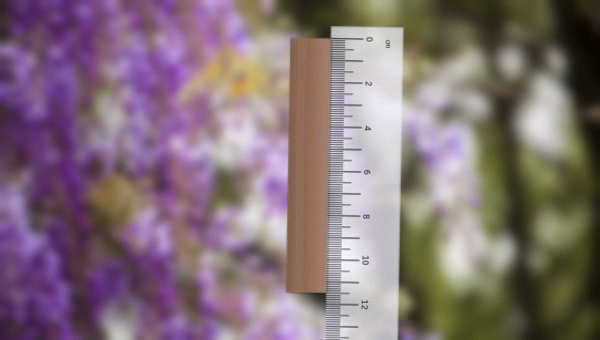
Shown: 11.5 cm
